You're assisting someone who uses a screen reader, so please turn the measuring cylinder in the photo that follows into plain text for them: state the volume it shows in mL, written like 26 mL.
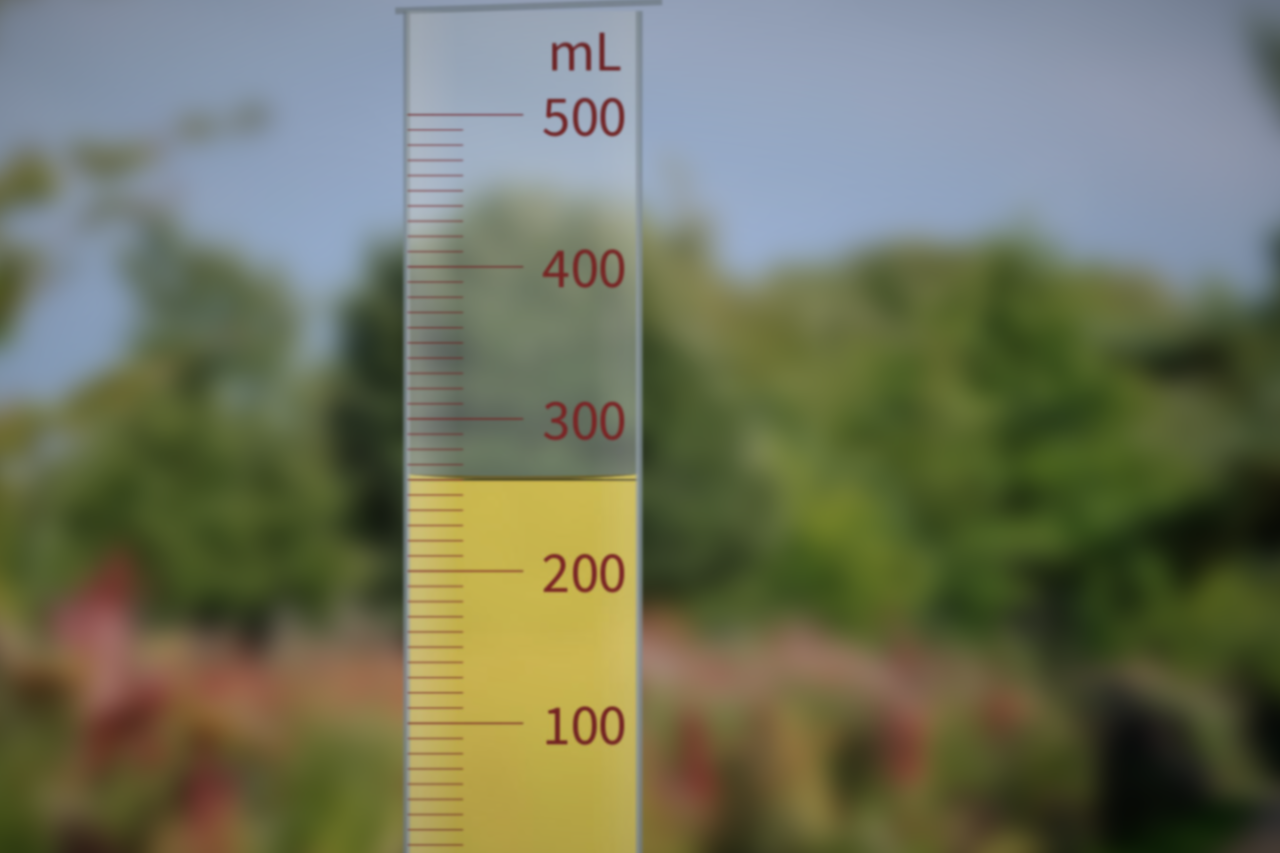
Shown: 260 mL
